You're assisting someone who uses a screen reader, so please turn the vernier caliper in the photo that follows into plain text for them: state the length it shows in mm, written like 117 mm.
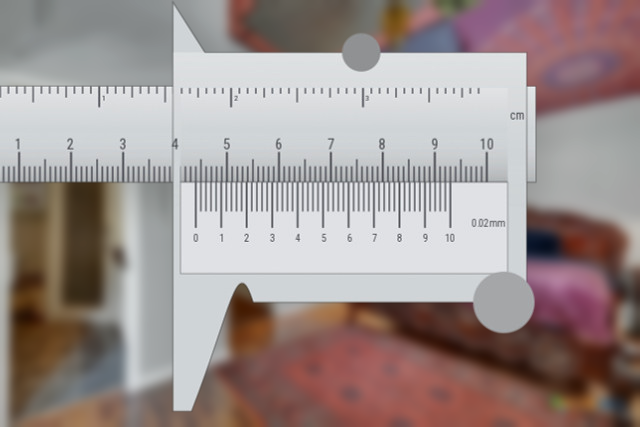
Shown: 44.0 mm
